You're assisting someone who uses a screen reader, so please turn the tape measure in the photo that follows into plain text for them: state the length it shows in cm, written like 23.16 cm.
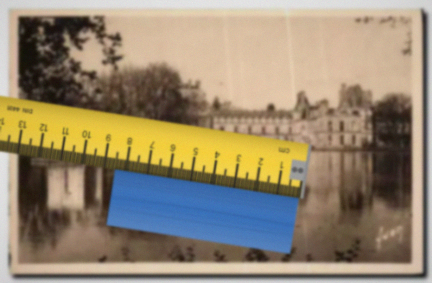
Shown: 8.5 cm
